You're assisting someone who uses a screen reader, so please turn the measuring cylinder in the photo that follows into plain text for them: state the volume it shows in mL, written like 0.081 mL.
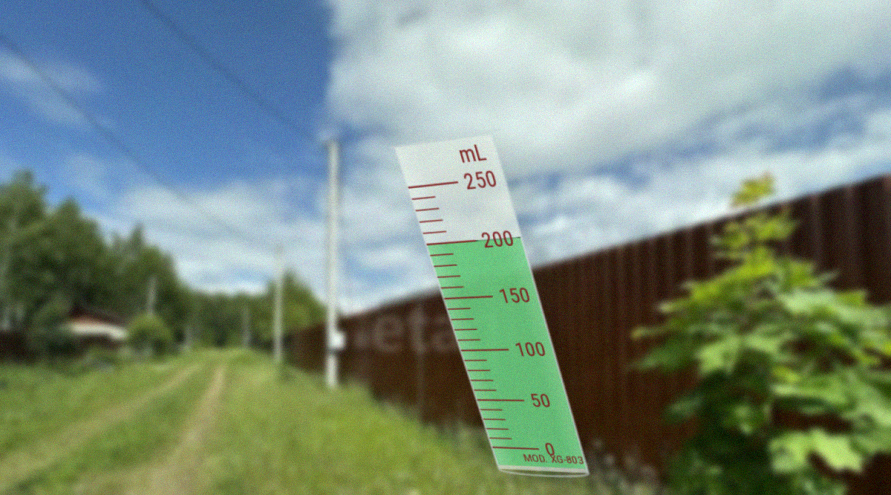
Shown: 200 mL
